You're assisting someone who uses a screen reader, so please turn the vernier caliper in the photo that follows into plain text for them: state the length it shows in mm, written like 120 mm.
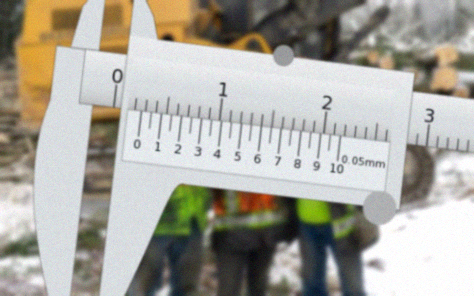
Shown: 2.6 mm
